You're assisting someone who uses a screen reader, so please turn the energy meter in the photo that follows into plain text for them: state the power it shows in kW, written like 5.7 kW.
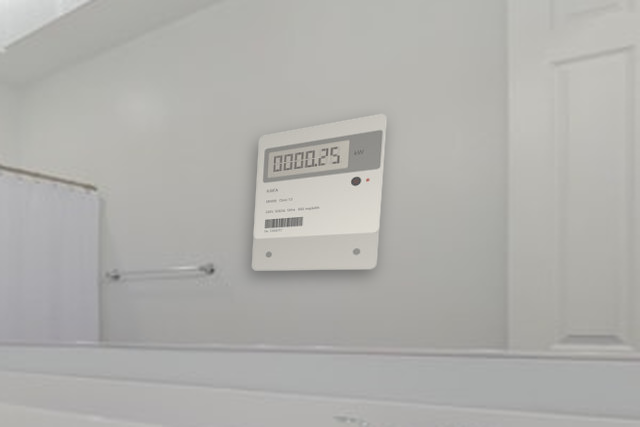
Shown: 0.25 kW
